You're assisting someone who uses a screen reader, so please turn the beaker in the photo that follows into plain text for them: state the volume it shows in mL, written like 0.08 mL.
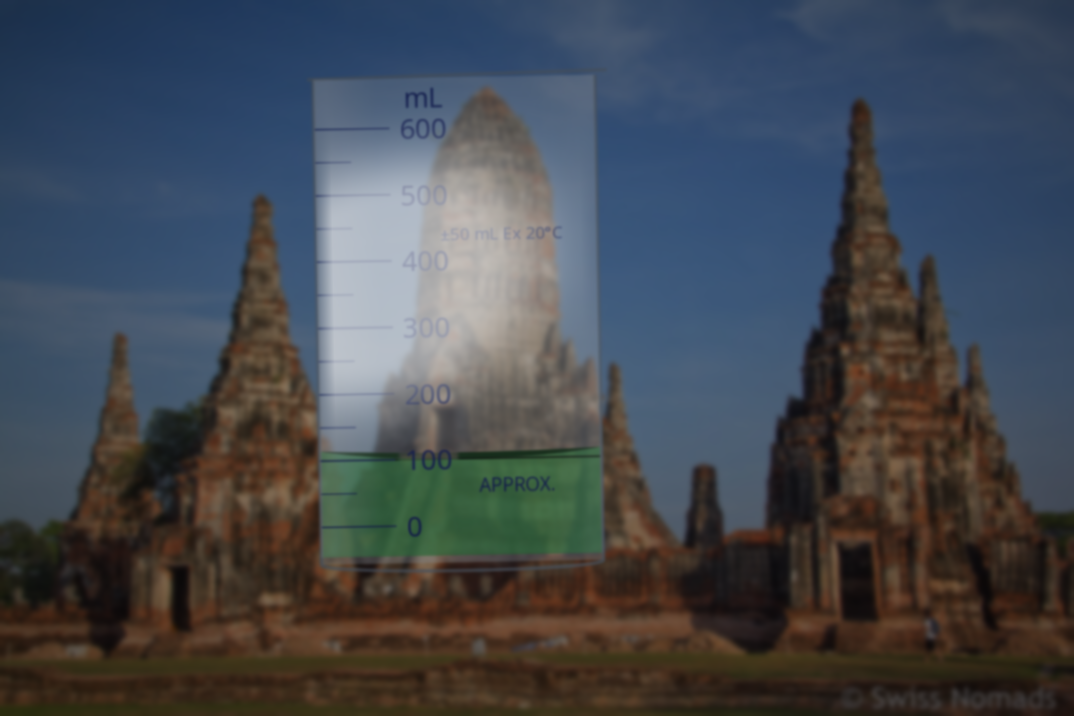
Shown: 100 mL
